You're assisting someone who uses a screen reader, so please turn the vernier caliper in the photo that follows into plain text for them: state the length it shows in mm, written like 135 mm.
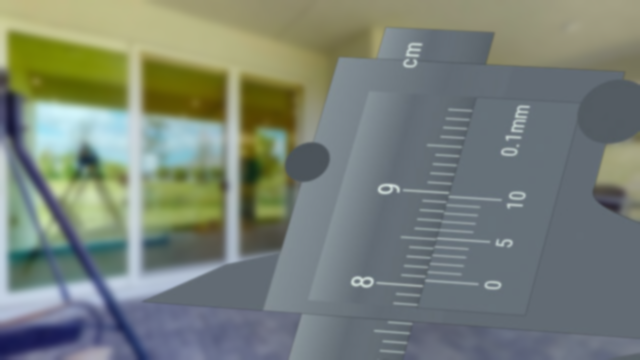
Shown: 80.6 mm
